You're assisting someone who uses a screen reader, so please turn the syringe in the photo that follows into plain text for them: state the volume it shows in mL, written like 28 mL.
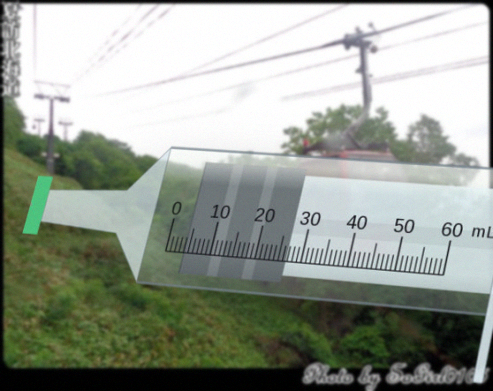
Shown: 4 mL
